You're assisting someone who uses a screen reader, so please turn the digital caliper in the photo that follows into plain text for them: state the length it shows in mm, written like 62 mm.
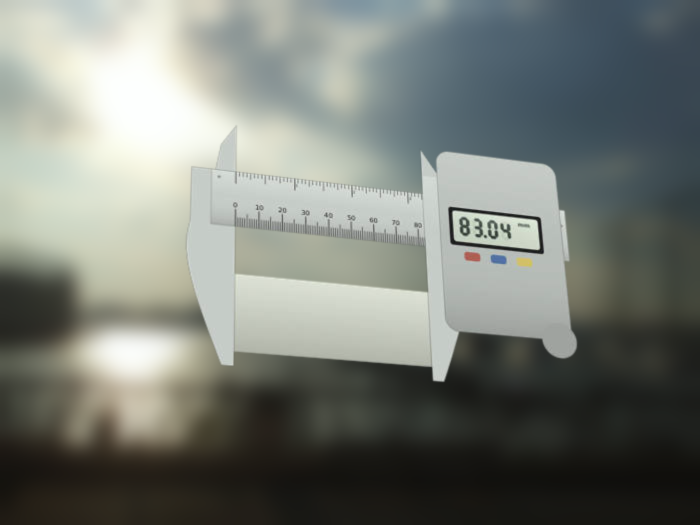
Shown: 83.04 mm
